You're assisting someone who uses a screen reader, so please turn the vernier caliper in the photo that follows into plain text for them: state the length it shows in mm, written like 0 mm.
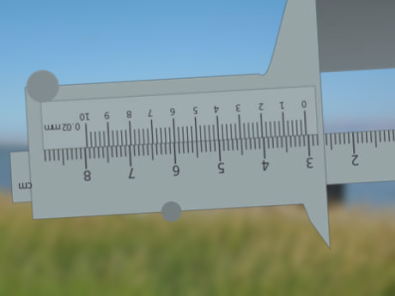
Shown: 30.5 mm
